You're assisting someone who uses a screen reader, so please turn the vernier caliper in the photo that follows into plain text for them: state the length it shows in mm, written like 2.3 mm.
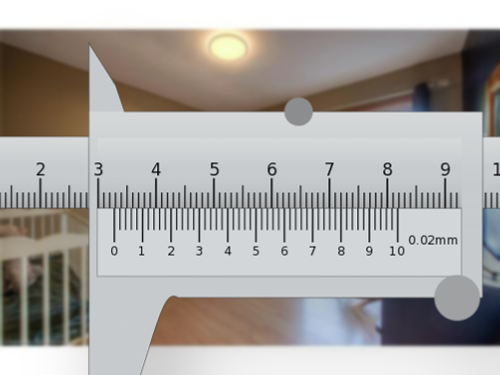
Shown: 32.8 mm
